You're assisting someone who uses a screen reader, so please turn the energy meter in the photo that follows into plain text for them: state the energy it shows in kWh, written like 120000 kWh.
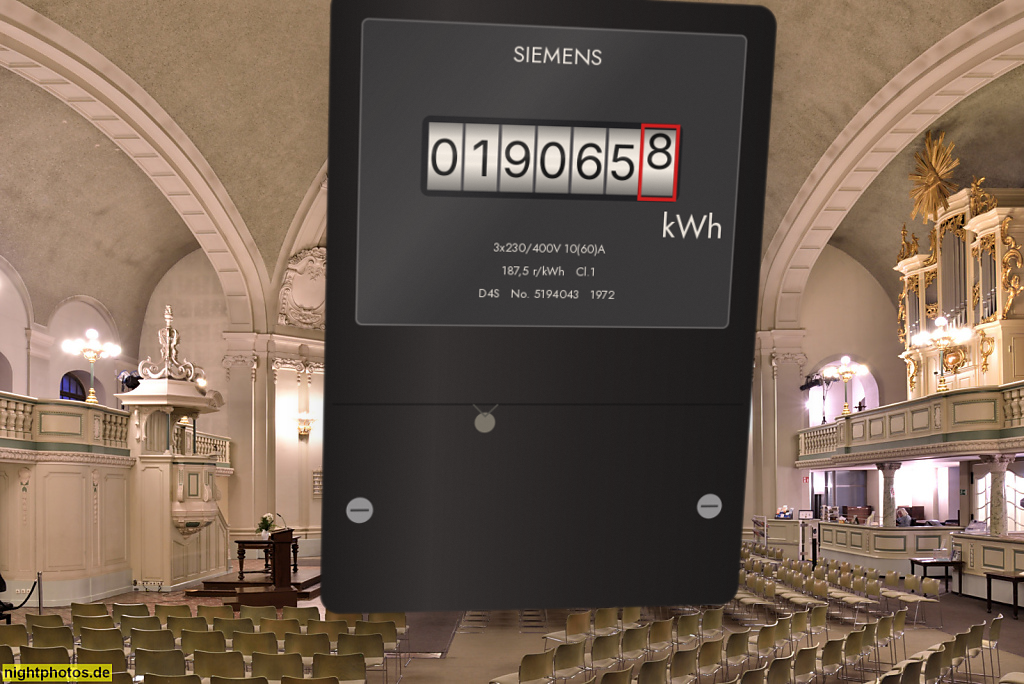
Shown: 19065.8 kWh
